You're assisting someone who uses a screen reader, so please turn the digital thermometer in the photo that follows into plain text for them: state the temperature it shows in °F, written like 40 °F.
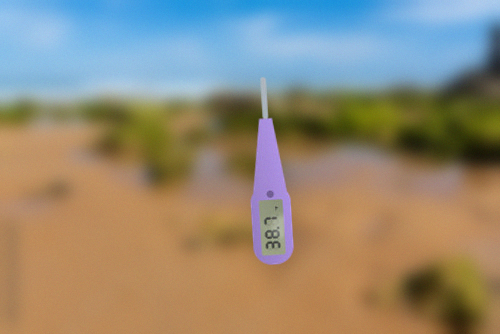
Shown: 38.7 °F
